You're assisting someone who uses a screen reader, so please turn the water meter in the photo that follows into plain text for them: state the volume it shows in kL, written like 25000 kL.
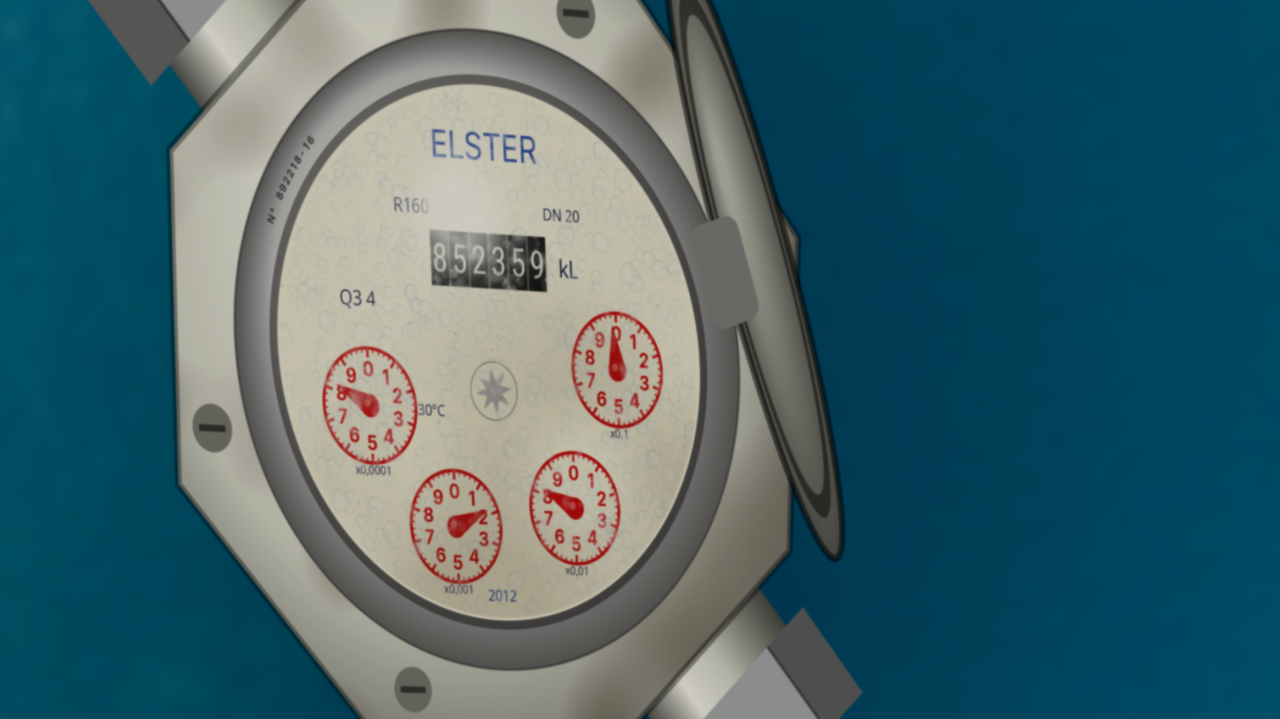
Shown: 852358.9818 kL
